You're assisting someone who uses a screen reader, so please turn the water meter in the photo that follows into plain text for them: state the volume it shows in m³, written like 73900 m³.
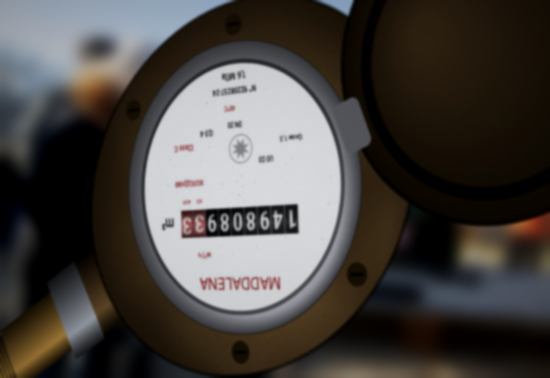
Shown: 1498089.33 m³
